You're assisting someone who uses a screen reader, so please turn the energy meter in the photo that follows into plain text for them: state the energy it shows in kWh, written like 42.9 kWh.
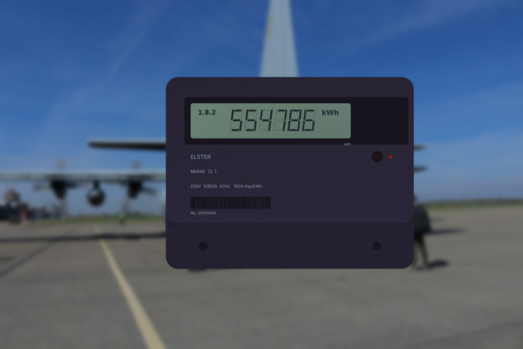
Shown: 554786 kWh
